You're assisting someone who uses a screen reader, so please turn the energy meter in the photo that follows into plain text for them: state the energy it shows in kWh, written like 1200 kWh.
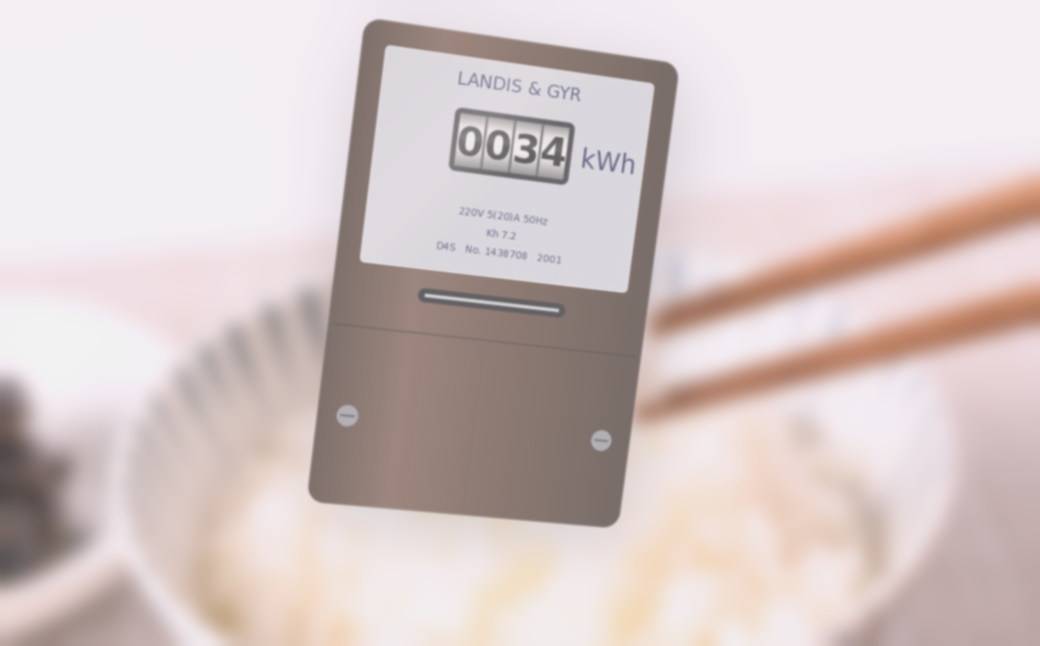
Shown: 34 kWh
